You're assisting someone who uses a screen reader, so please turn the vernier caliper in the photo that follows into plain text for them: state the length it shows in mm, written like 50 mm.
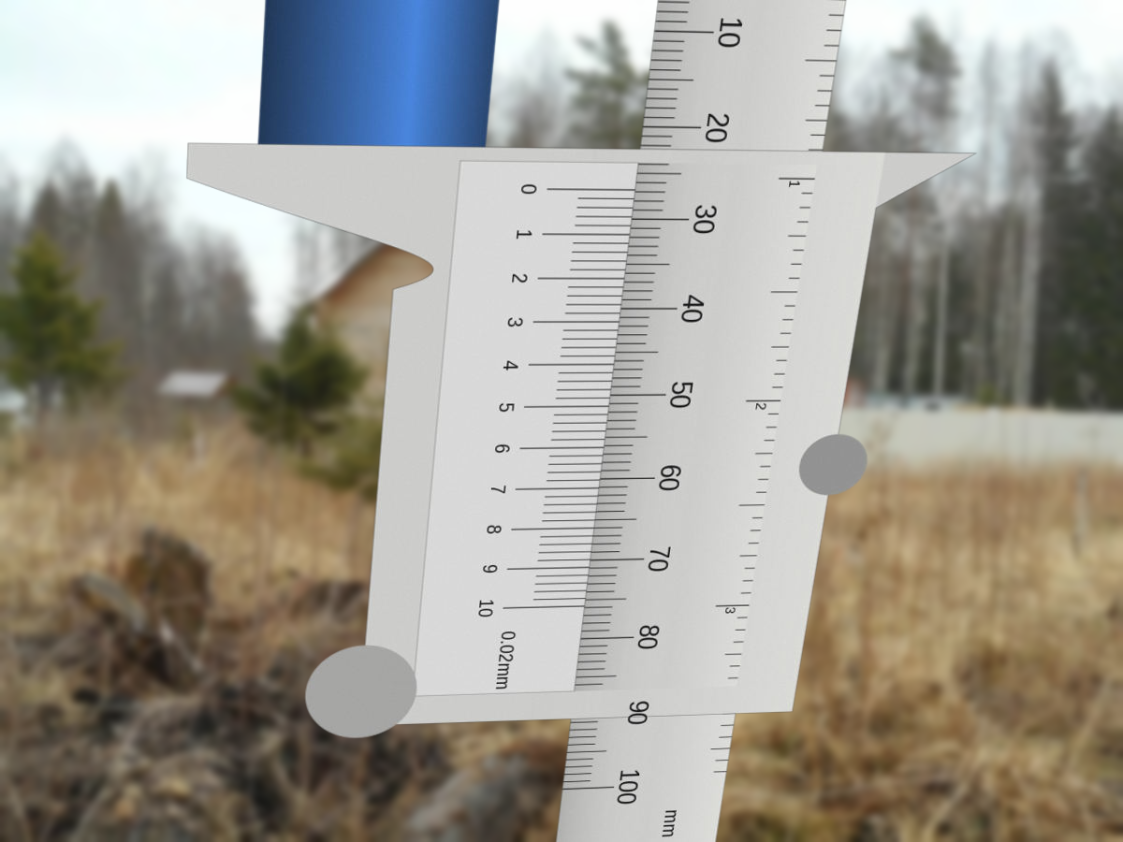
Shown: 26.8 mm
